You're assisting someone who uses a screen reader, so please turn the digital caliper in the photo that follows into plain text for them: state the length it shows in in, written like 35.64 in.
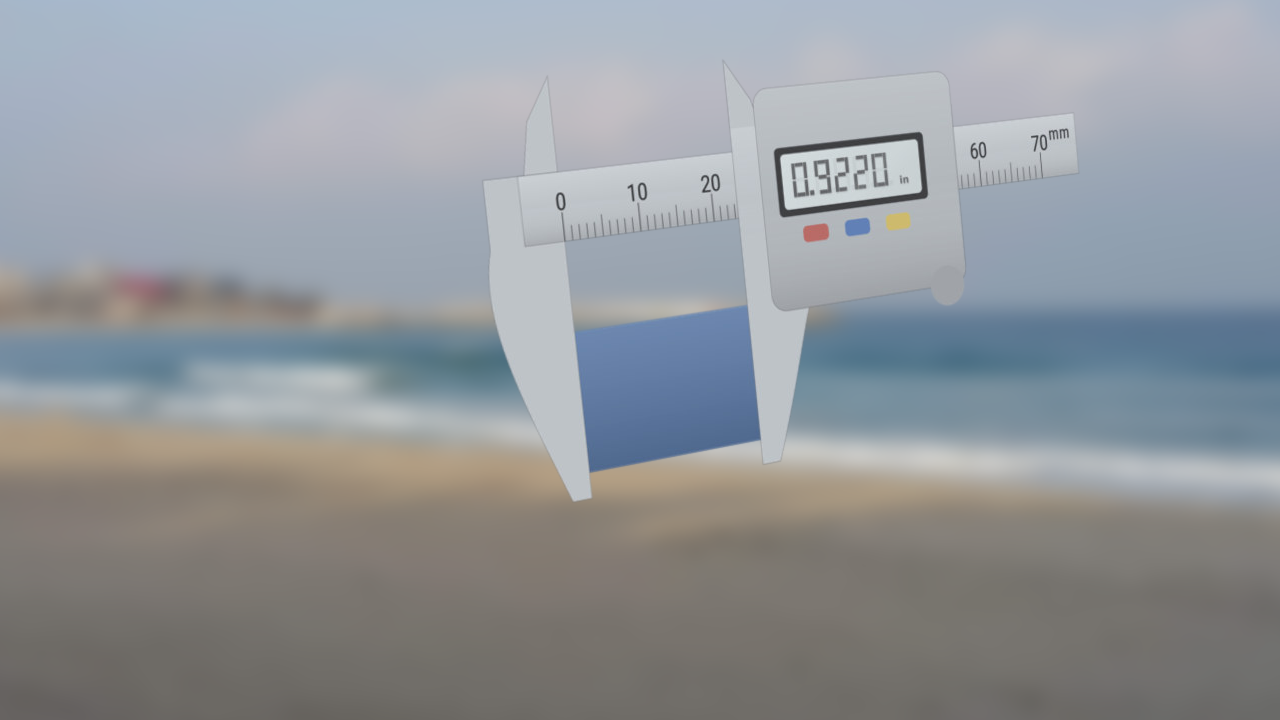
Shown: 0.9220 in
